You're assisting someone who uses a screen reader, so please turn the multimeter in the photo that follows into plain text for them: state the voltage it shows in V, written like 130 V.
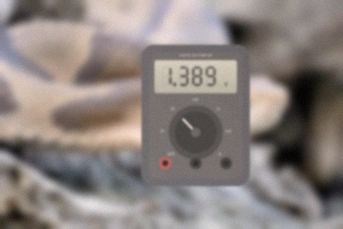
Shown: 1.389 V
